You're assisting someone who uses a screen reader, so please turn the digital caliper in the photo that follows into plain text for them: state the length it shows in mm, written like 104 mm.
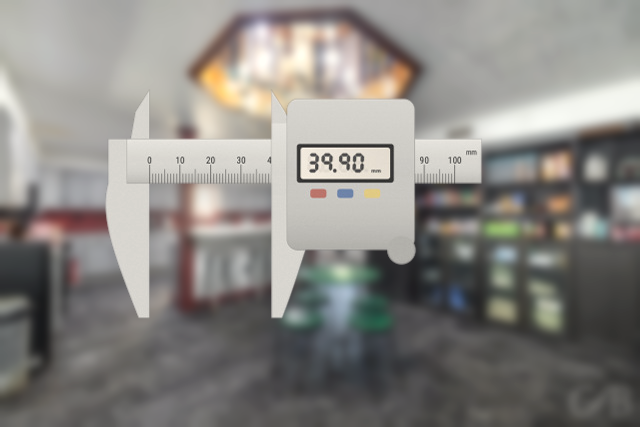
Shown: 39.90 mm
